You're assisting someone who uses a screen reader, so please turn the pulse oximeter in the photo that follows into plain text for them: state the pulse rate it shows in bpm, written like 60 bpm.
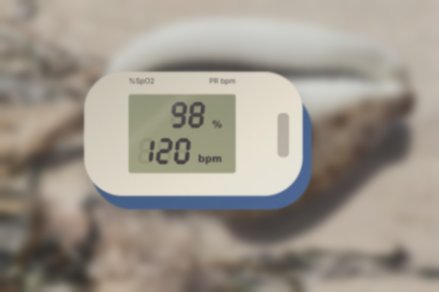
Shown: 120 bpm
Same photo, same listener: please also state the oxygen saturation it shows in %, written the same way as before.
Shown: 98 %
